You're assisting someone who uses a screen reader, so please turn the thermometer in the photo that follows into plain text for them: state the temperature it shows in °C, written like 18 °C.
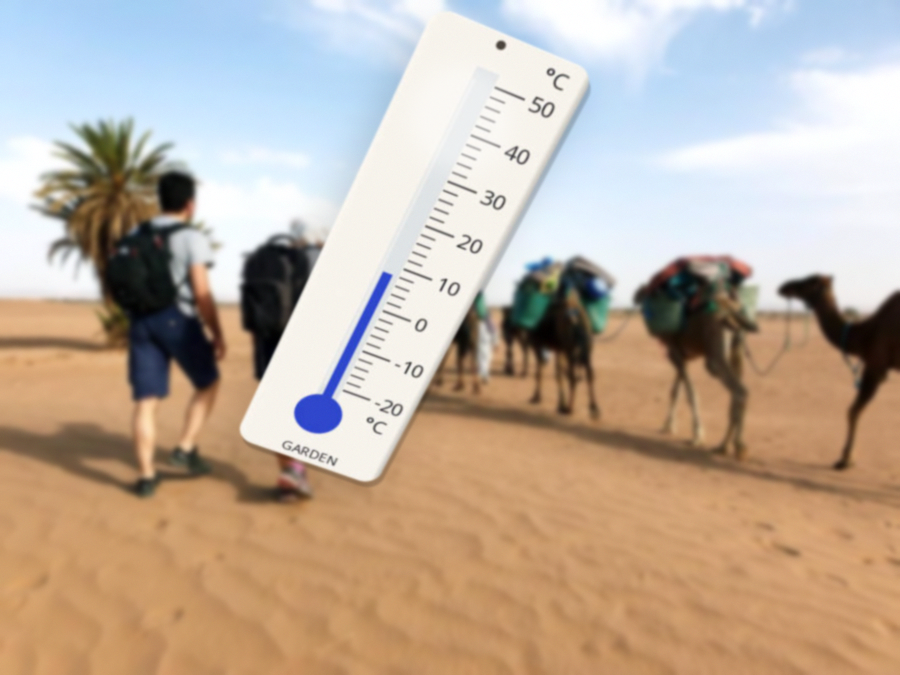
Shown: 8 °C
